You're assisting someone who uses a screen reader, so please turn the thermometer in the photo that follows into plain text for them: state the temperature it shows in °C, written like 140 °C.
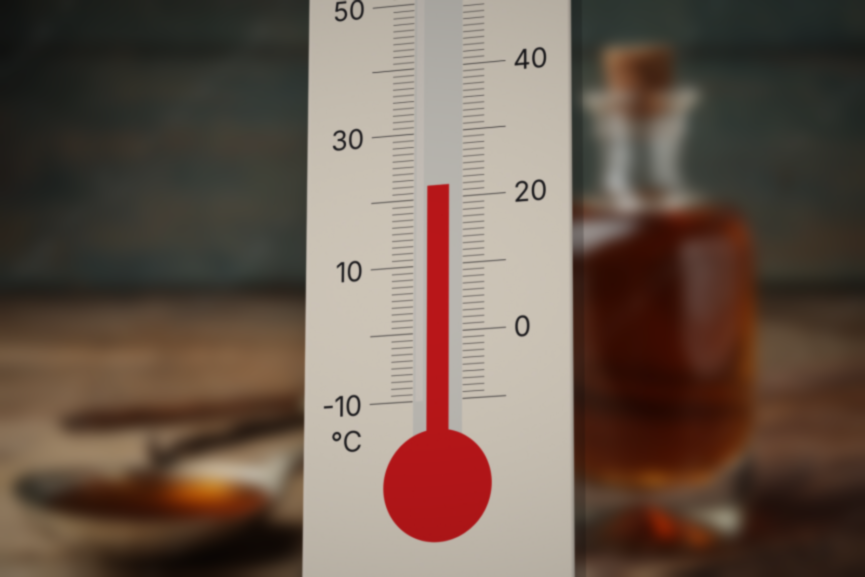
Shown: 22 °C
